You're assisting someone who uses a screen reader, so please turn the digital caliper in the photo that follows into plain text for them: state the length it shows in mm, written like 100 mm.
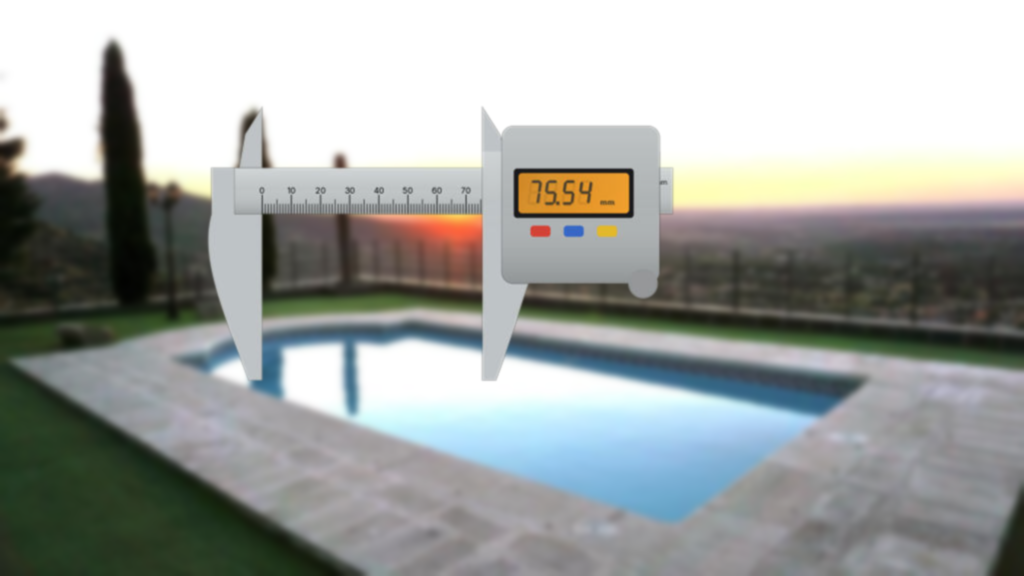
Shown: 75.54 mm
